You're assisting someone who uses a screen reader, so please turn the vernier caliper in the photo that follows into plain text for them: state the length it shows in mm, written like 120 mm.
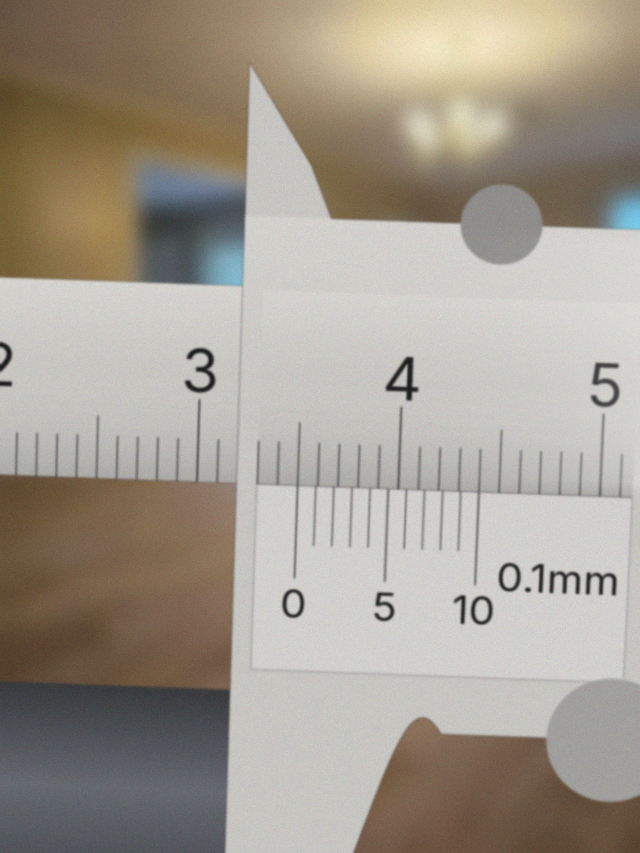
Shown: 35.0 mm
